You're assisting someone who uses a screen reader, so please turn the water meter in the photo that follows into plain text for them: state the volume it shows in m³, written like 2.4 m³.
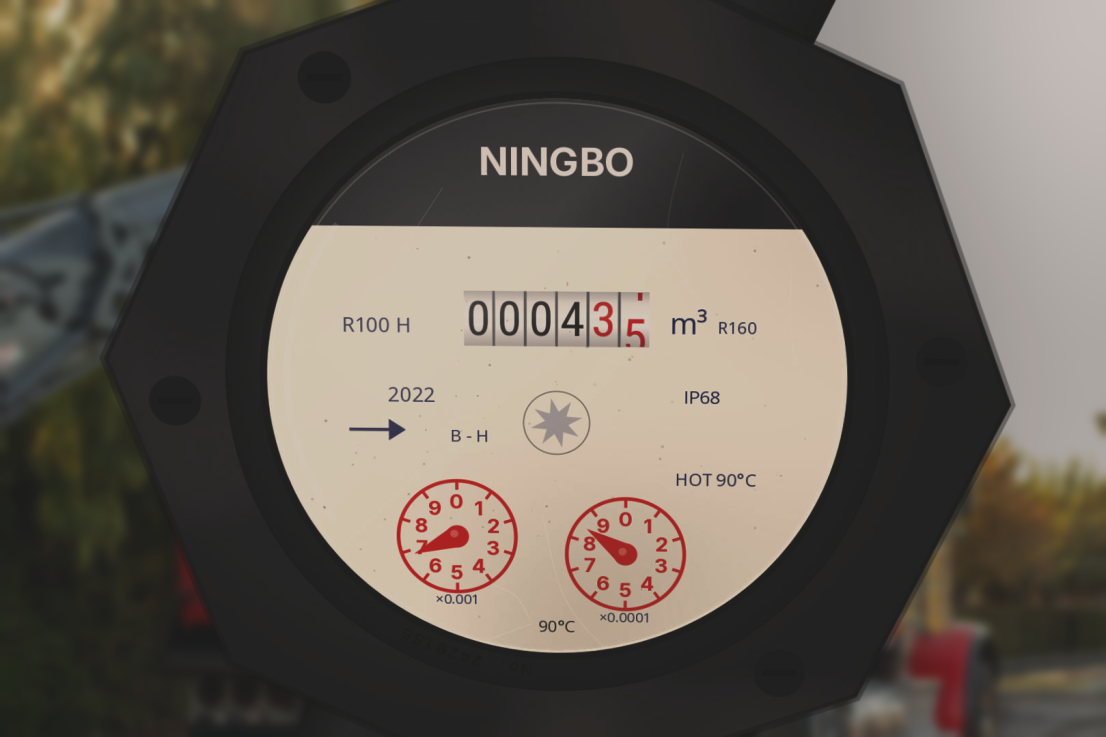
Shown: 4.3468 m³
